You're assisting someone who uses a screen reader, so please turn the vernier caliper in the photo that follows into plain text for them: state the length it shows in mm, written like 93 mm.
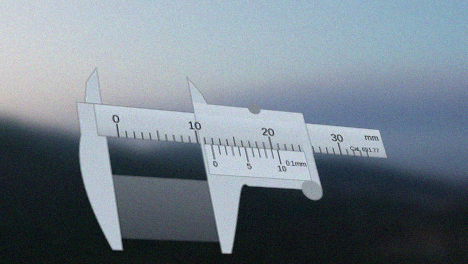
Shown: 11.8 mm
